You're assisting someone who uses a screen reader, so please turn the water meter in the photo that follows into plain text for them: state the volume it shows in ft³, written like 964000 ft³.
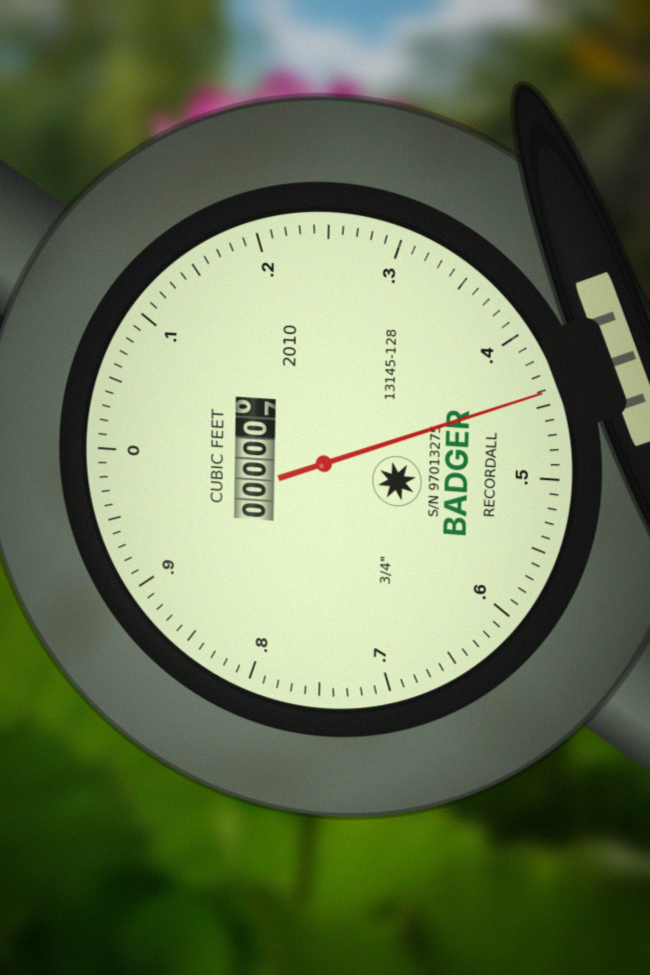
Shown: 6.44 ft³
